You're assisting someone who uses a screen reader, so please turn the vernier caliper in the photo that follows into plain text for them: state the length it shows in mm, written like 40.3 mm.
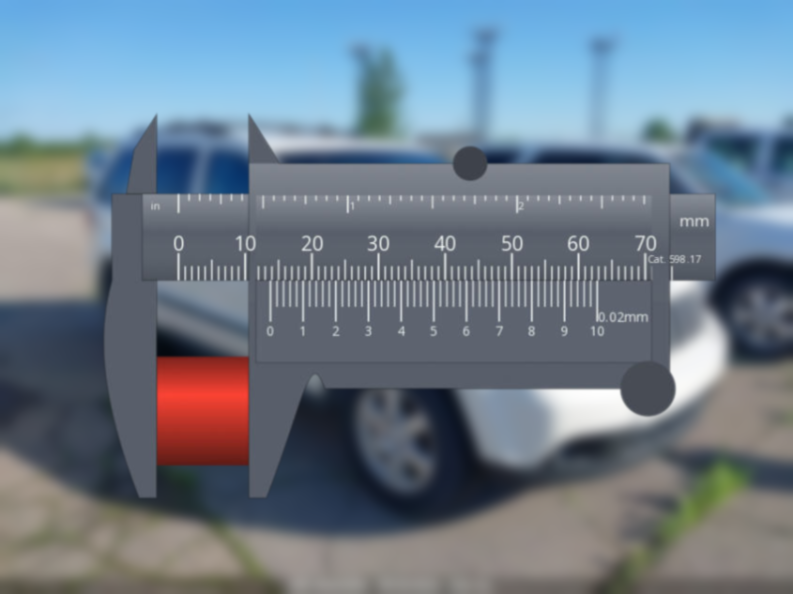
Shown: 13.8 mm
